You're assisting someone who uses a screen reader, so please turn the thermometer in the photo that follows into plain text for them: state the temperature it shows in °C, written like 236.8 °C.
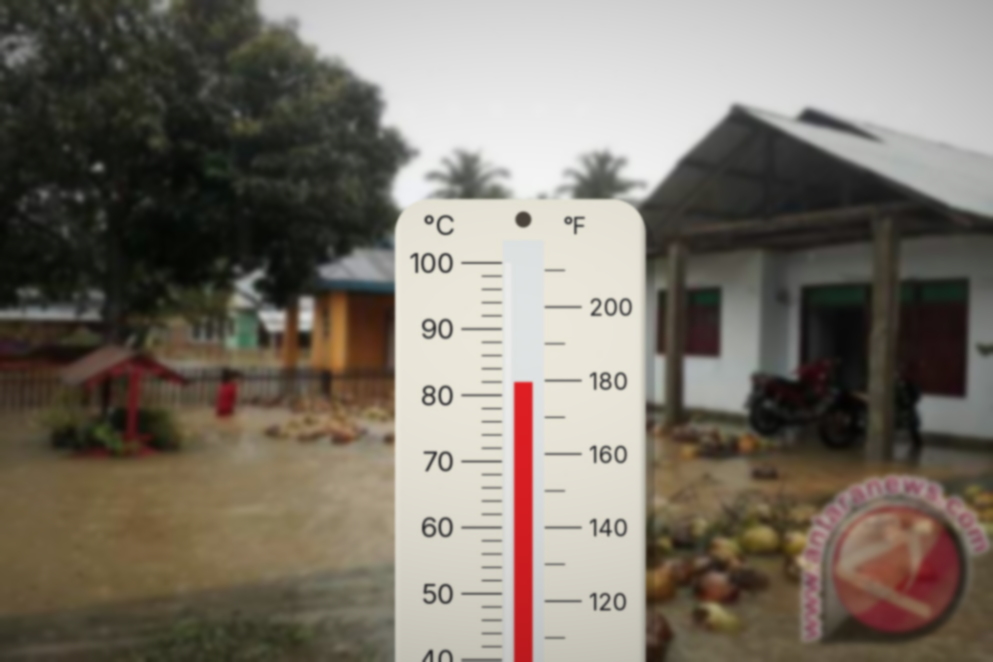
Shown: 82 °C
